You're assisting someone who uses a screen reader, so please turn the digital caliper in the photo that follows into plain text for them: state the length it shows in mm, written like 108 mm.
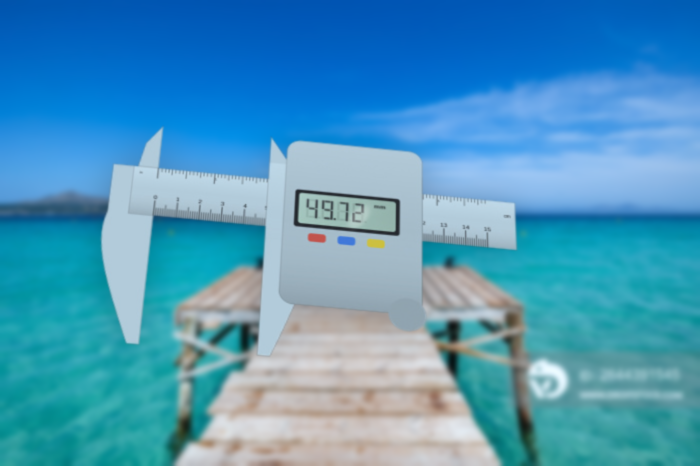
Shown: 49.72 mm
